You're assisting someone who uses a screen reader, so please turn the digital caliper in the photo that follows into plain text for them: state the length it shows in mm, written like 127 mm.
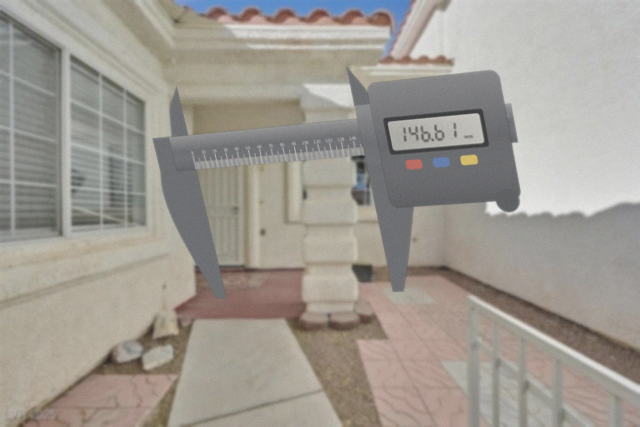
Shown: 146.61 mm
